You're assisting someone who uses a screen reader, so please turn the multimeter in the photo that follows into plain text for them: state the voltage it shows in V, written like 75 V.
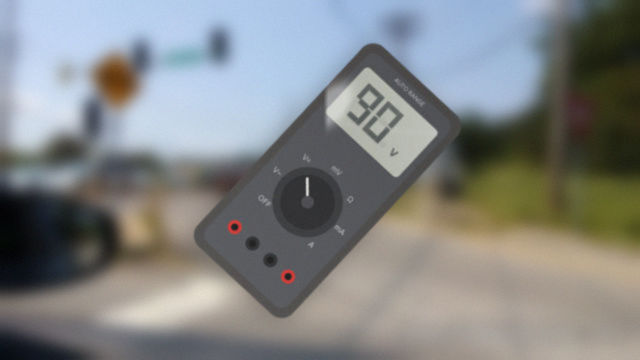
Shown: 90 V
